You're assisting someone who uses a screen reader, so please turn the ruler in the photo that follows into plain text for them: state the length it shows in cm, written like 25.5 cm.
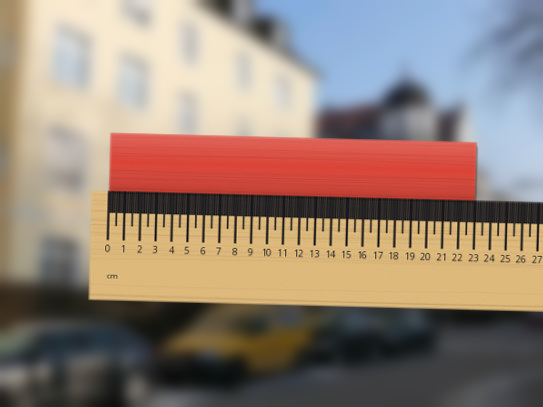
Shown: 23 cm
